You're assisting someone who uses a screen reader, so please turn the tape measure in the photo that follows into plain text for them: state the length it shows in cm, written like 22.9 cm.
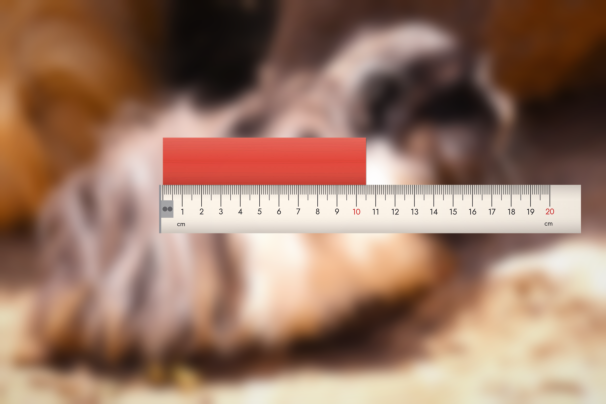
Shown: 10.5 cm
